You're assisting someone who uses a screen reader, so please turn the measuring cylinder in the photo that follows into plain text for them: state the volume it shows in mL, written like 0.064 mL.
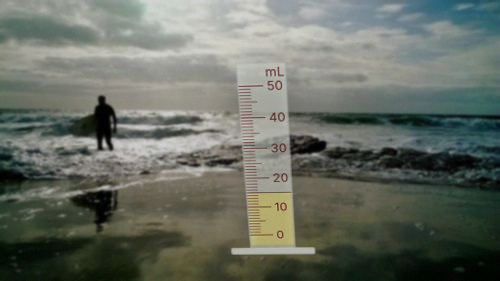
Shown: 15 mL
